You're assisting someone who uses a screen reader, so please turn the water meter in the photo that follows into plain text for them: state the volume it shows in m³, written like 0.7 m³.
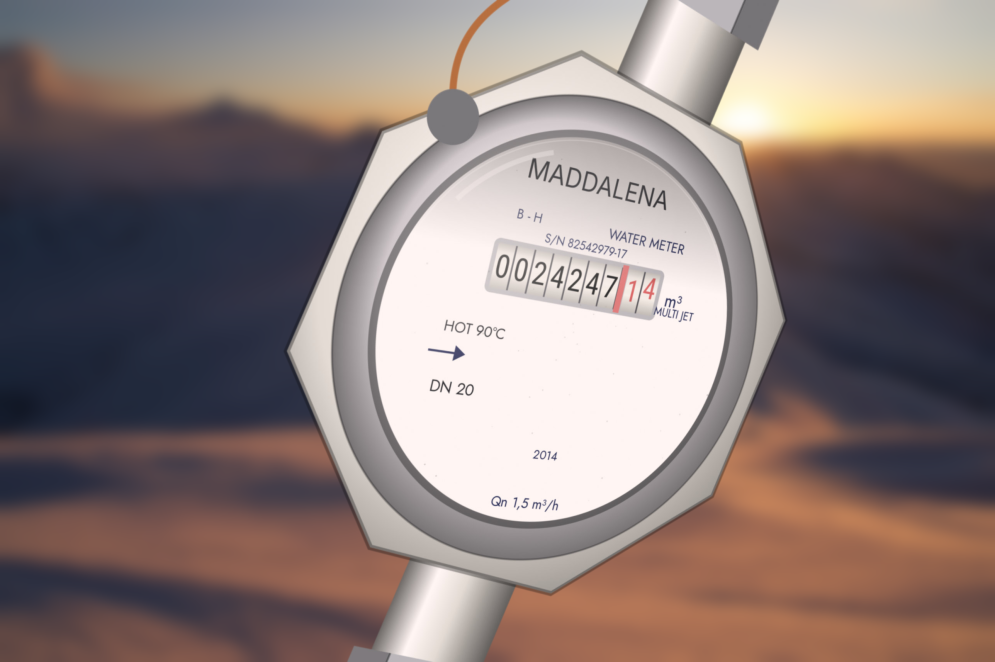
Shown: 24247.14 m³
